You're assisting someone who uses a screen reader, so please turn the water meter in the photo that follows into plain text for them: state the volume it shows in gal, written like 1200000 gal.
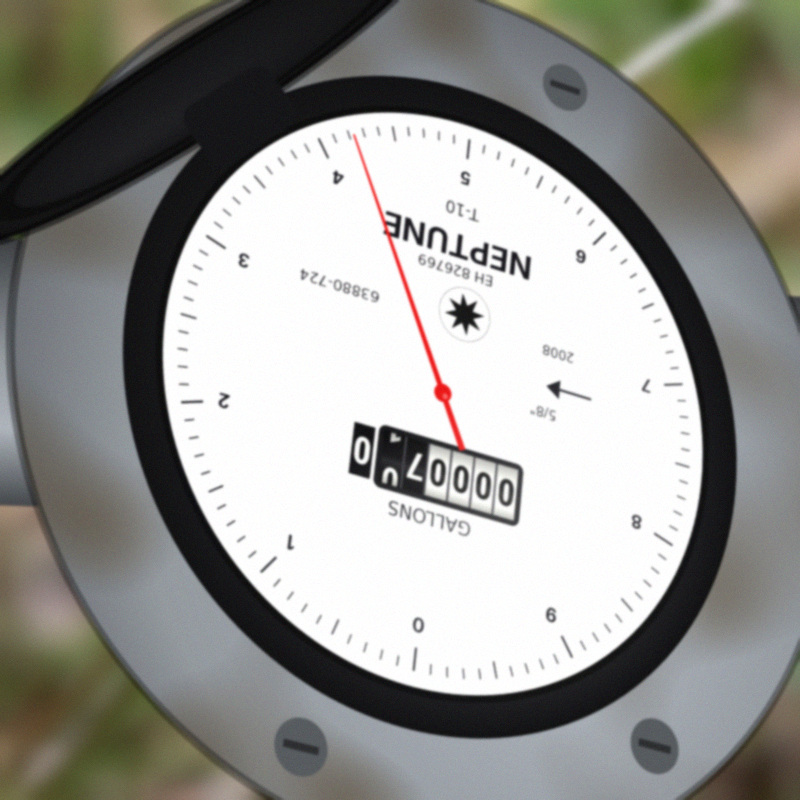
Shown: 704.2 gal
